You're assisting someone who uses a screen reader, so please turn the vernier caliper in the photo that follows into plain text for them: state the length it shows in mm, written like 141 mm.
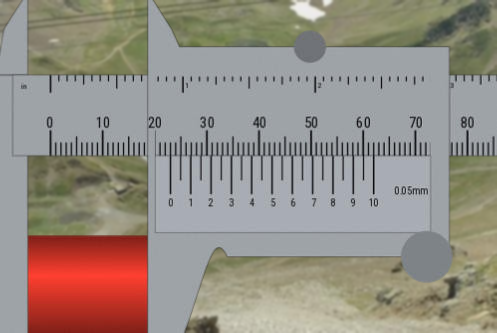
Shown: 23.0 mm
